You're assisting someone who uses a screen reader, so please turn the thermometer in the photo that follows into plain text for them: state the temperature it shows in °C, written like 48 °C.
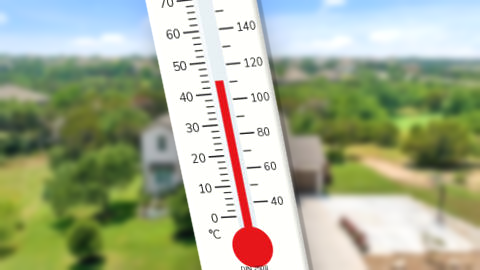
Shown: 44 °C
